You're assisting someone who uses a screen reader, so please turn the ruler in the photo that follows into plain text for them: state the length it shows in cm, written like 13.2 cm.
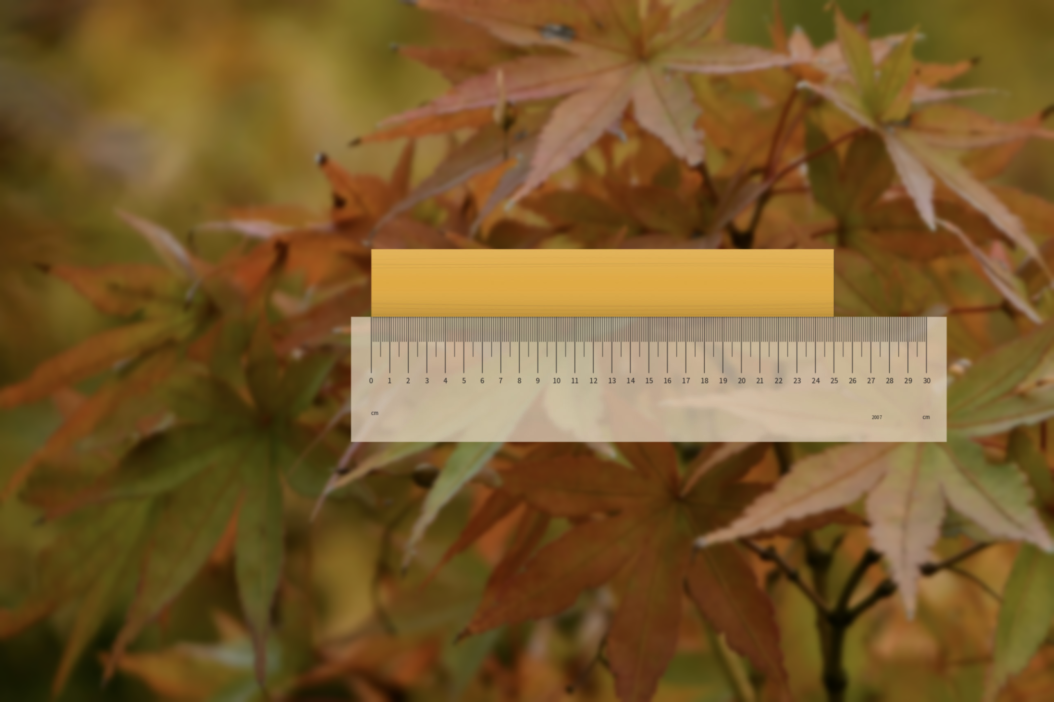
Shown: 25 cm
